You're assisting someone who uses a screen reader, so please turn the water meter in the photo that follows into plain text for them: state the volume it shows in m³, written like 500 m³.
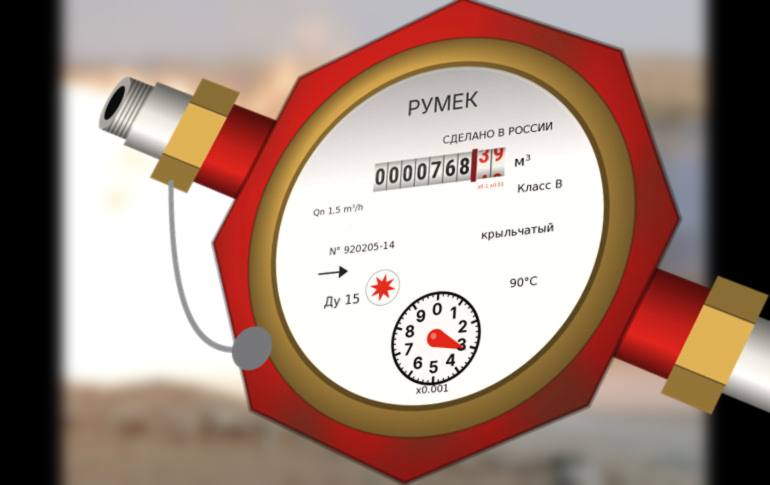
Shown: 768.393 m³
